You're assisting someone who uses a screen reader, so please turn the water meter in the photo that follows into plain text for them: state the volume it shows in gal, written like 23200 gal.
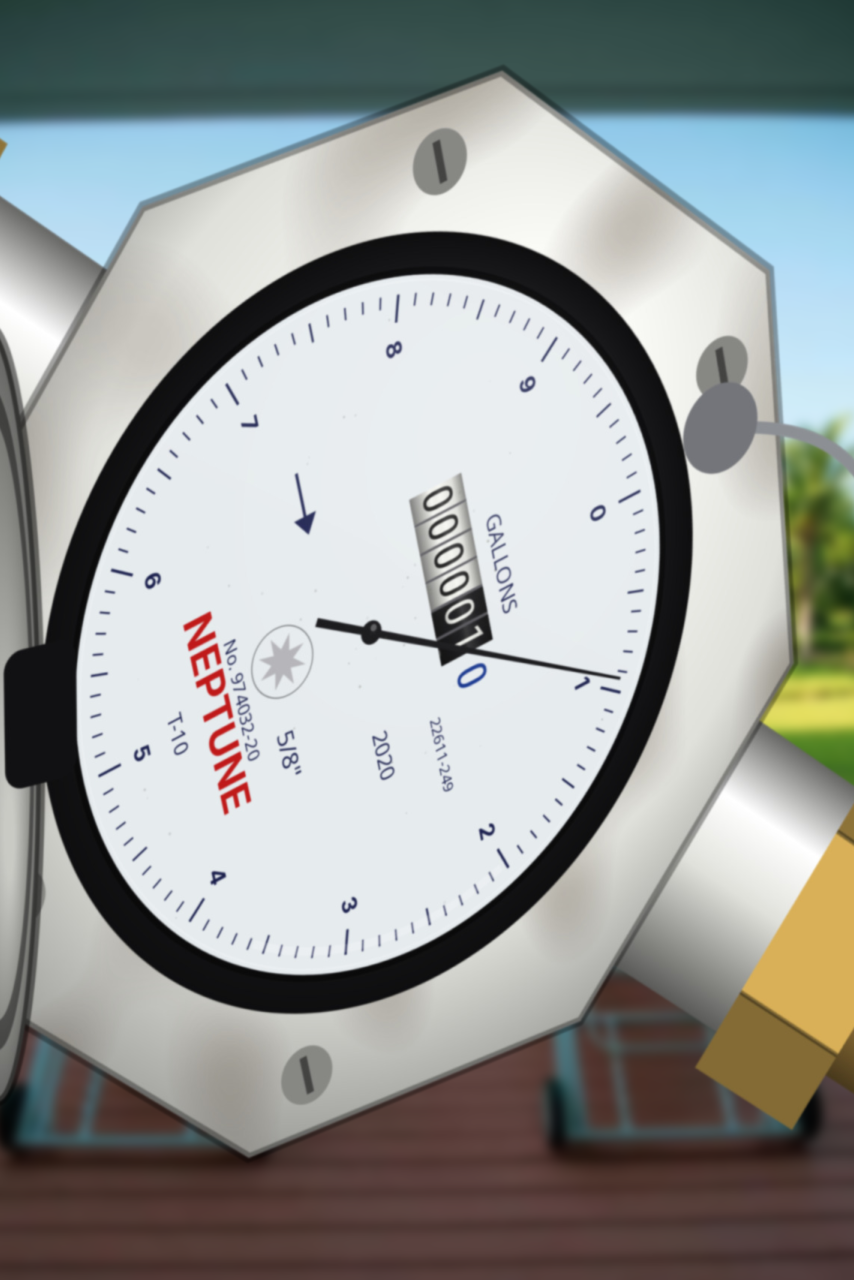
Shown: 10.9 gal
